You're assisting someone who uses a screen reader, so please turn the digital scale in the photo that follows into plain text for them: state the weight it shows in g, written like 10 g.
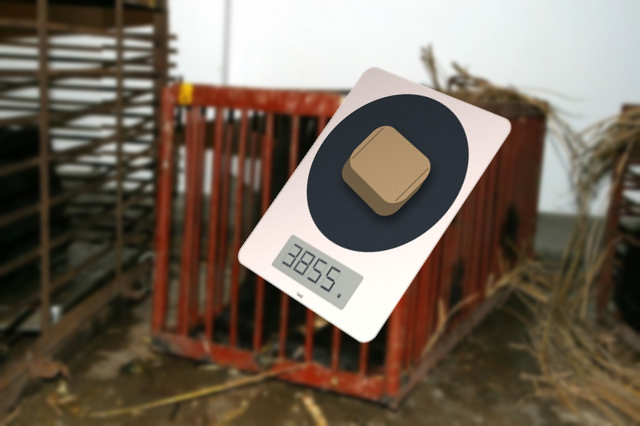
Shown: 3855 g
